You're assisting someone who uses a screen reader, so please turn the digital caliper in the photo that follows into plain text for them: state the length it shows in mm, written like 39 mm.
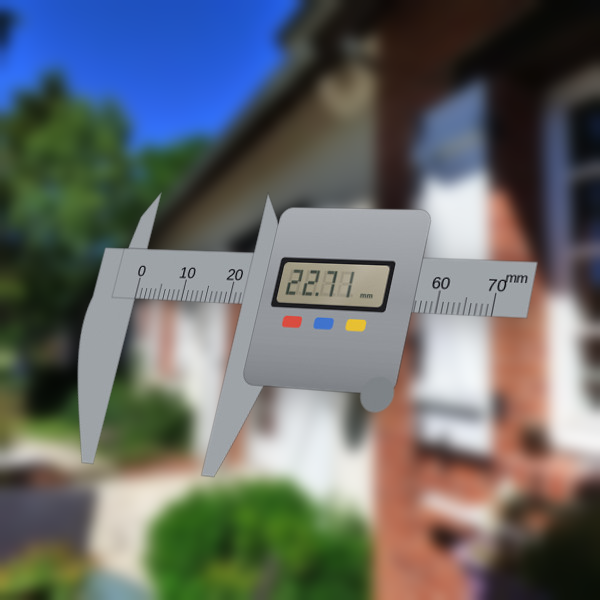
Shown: 22.71 mm
